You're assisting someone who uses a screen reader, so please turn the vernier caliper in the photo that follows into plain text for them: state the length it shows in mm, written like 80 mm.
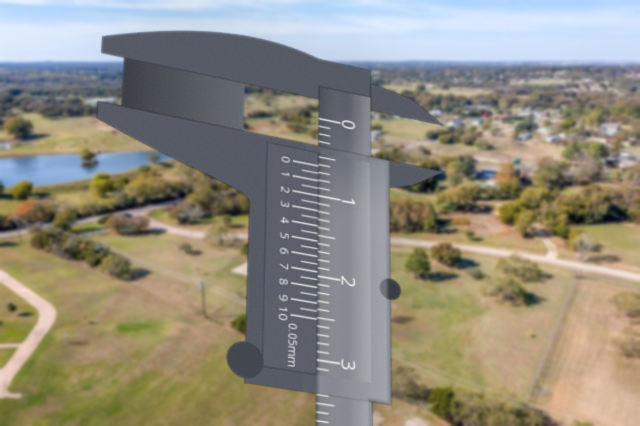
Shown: 6.2 mm
